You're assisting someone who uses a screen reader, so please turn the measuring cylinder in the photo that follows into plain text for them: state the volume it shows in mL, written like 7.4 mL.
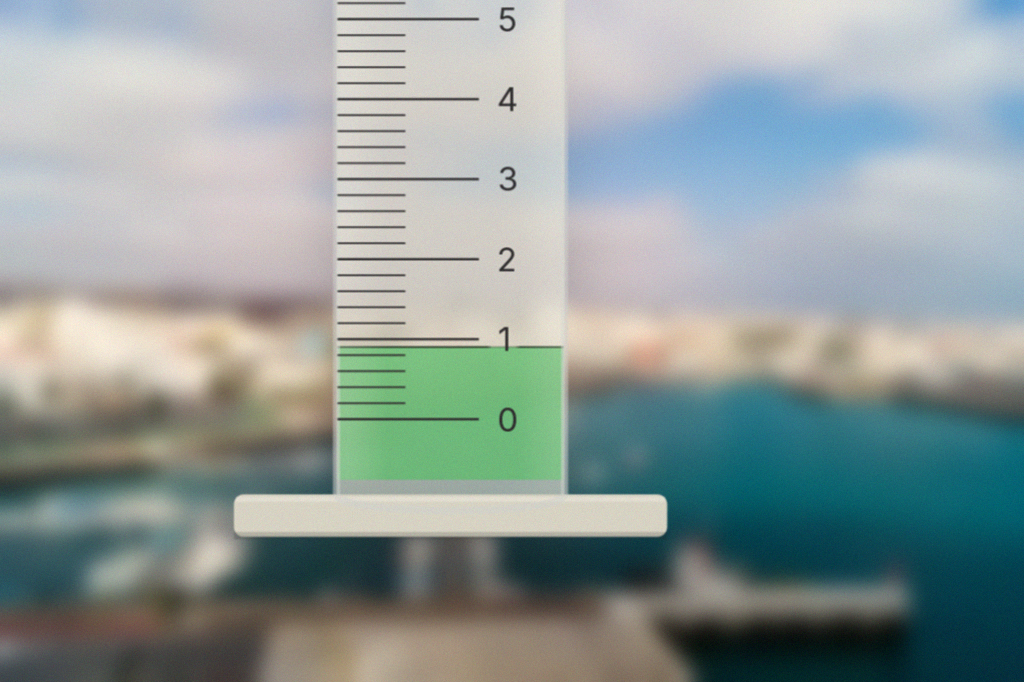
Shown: 0.9 mL
